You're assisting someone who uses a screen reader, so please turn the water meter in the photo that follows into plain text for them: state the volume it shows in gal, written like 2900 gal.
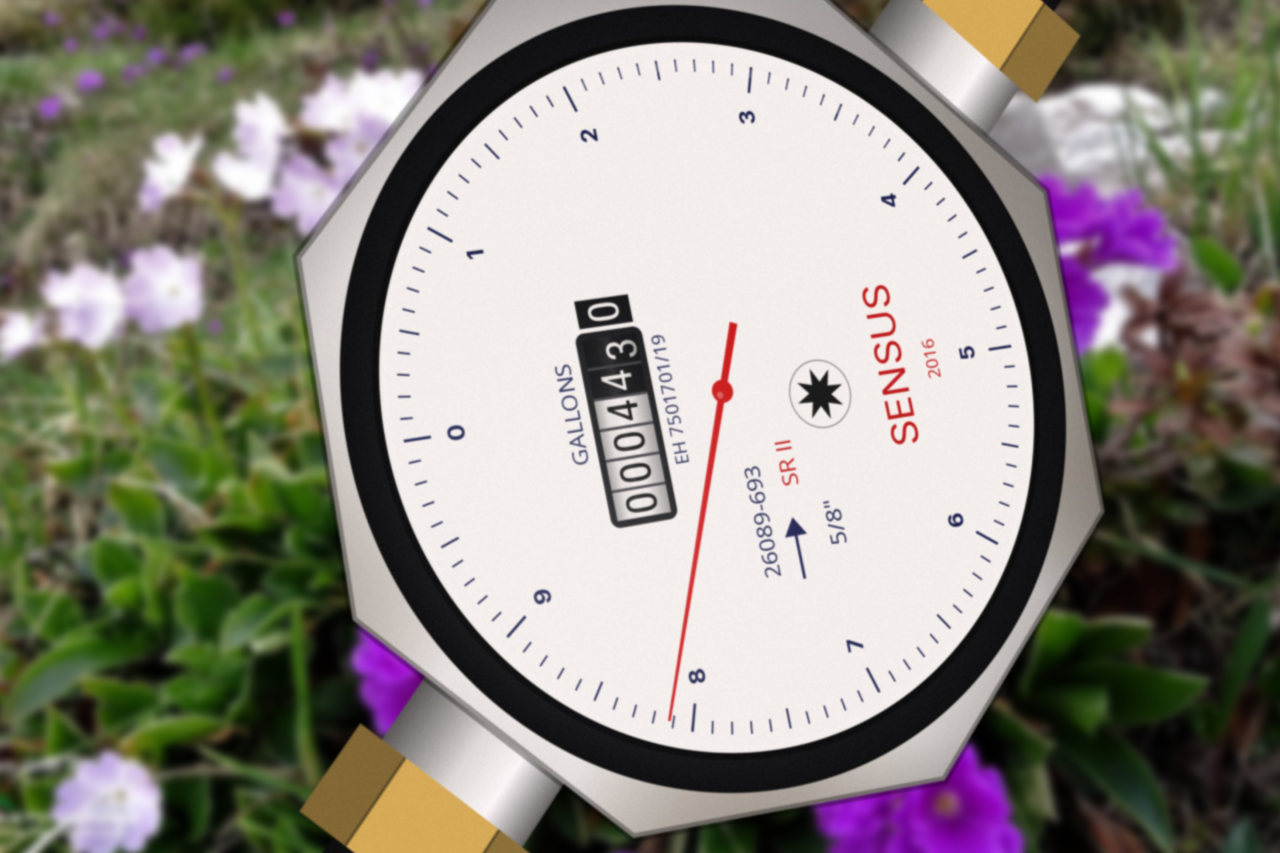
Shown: 4428.1 gal
